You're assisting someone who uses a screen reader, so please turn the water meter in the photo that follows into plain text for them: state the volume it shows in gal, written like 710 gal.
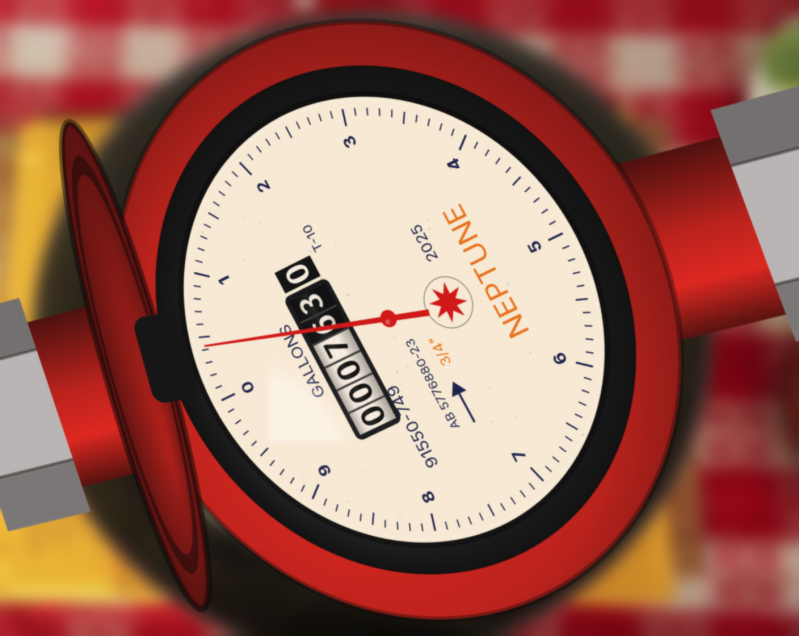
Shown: 7630.4 gal
